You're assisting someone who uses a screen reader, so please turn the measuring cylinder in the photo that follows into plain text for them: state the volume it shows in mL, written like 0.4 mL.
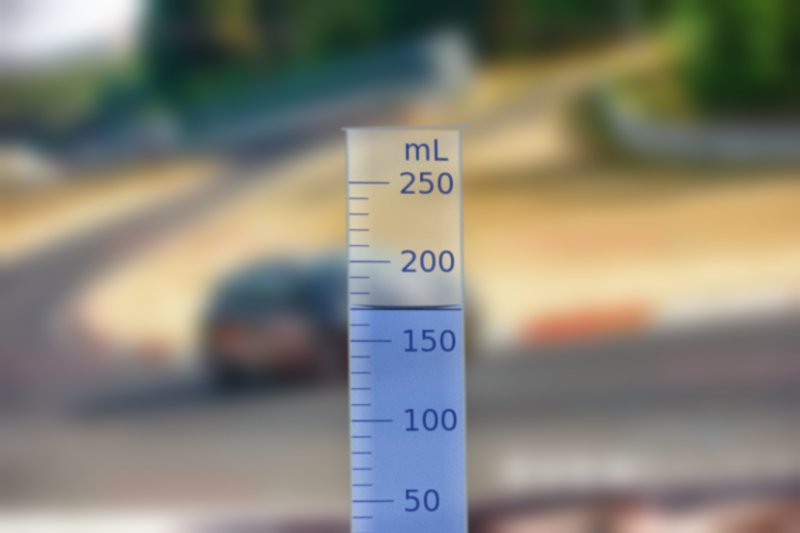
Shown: 170 mL
